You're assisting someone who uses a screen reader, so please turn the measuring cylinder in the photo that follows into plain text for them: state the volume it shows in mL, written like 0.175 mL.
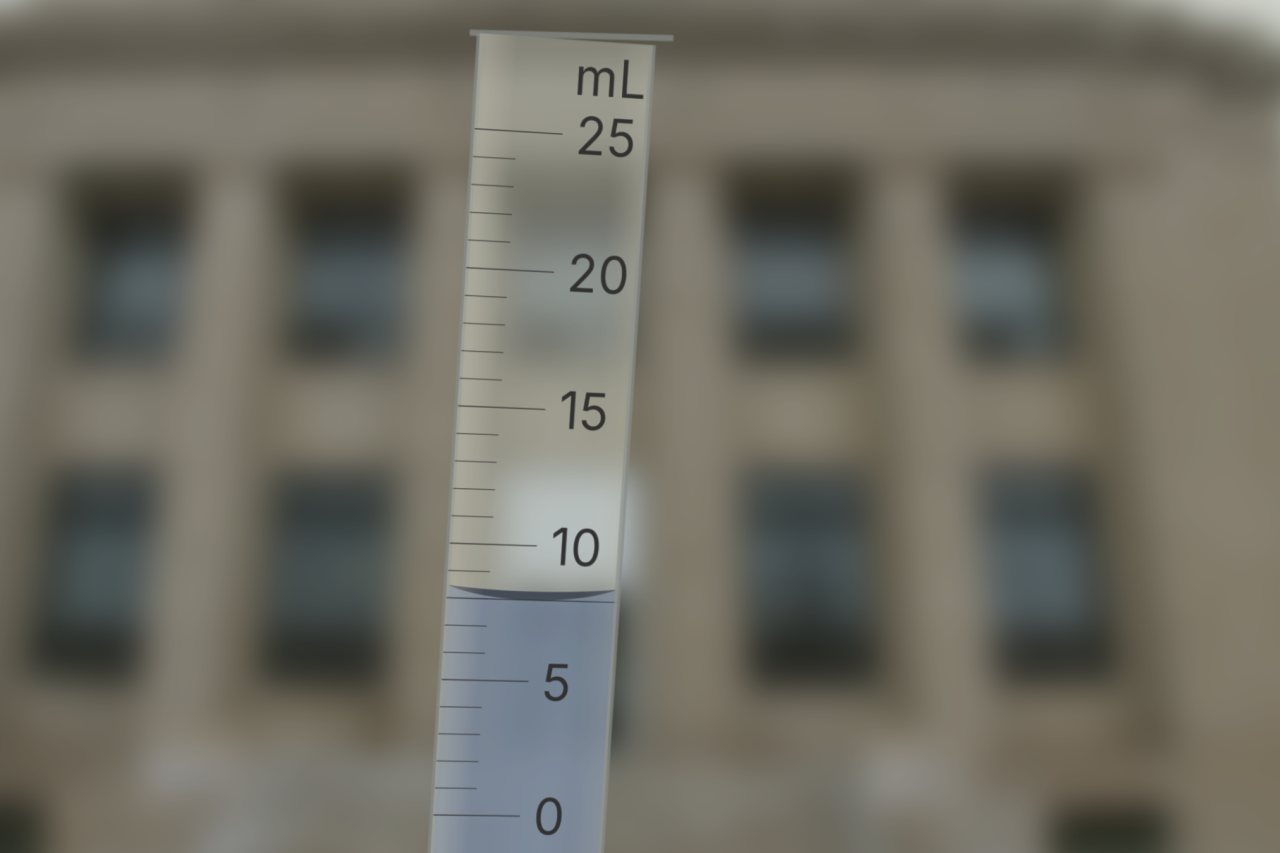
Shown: 8 mL
